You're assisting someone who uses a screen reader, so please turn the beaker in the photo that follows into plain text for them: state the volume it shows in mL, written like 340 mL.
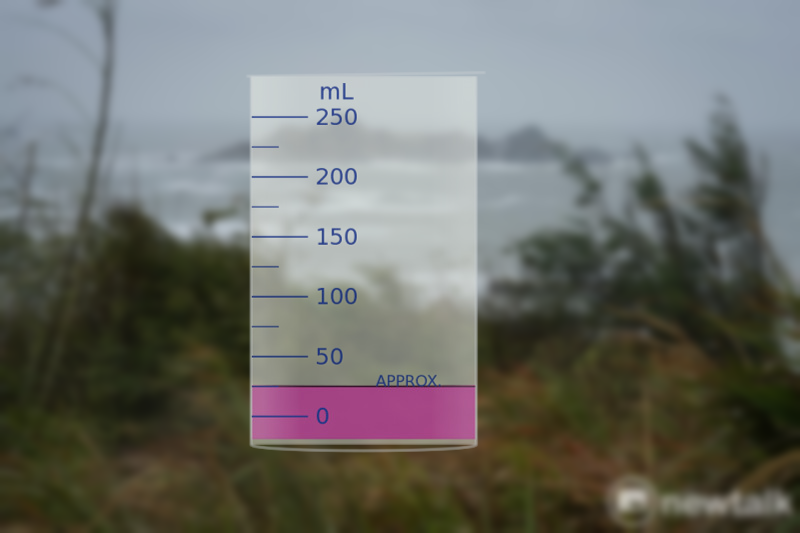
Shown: 25 mL
